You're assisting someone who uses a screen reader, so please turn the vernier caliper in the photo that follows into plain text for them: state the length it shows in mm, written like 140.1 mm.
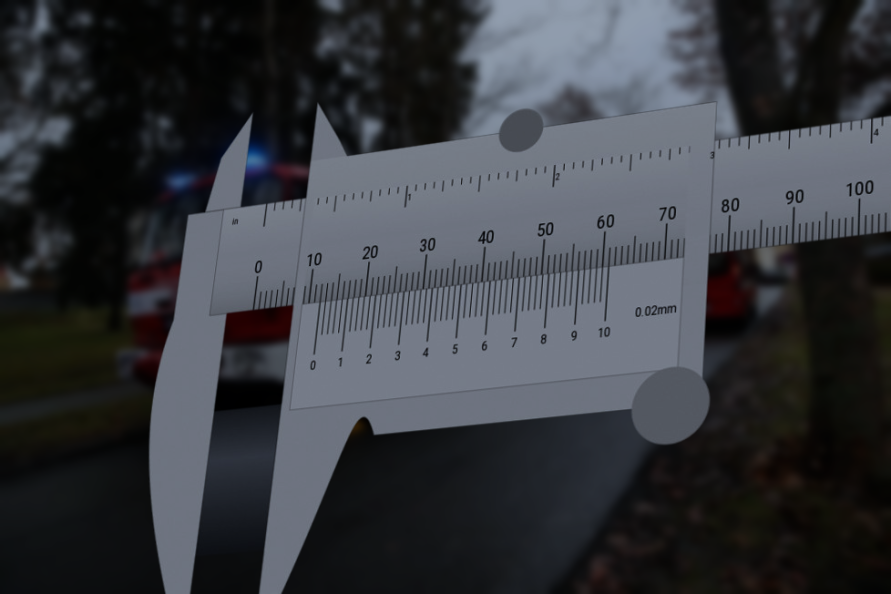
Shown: 12.0 mm
